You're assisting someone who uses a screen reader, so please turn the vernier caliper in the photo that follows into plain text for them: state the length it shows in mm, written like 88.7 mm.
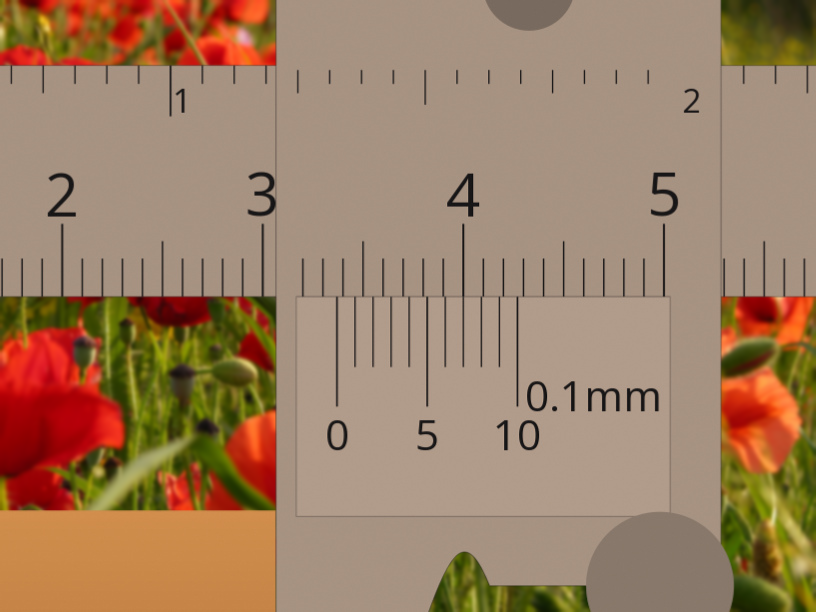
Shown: 33.7 mm
